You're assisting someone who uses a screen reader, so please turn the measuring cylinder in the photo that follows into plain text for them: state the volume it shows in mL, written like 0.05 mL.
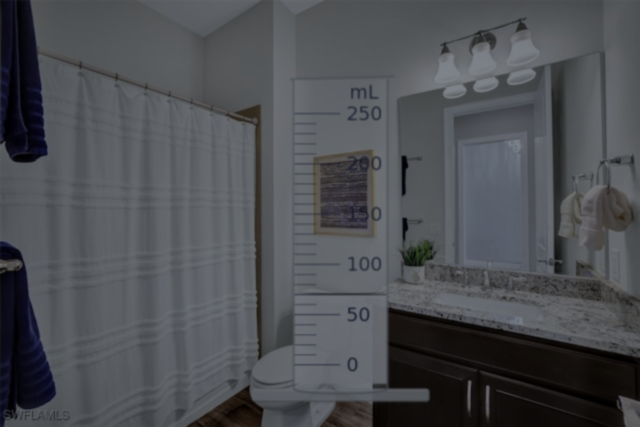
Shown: 70 mL
